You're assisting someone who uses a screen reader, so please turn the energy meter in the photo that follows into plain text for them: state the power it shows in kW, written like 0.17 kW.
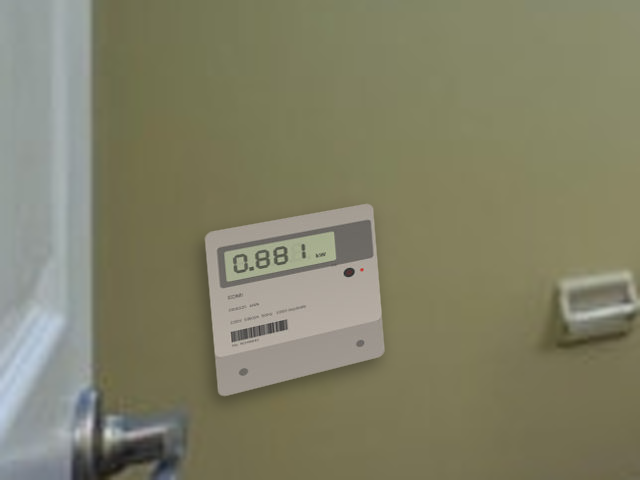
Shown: 0.881 kW
